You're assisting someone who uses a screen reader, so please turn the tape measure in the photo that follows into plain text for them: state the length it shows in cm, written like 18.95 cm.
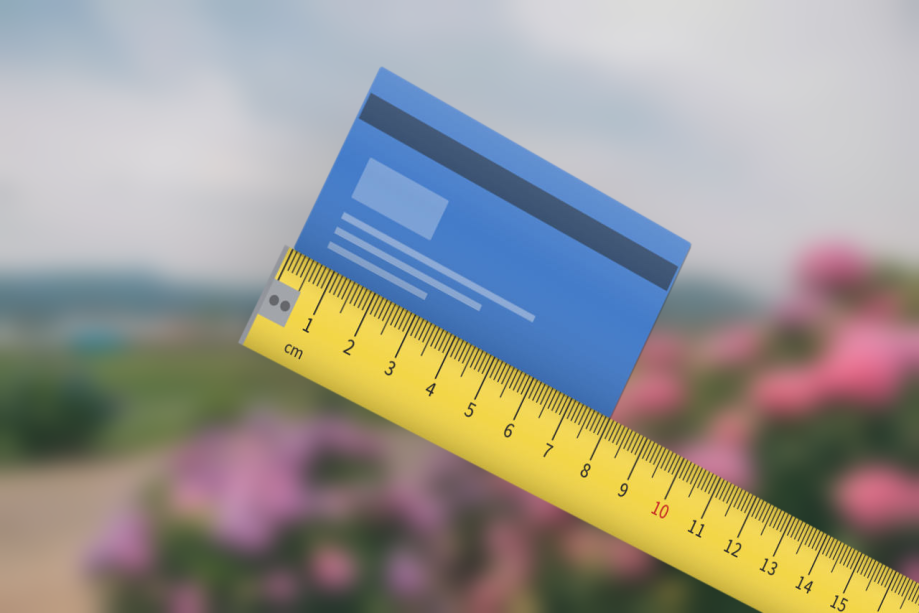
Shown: 8 cm
